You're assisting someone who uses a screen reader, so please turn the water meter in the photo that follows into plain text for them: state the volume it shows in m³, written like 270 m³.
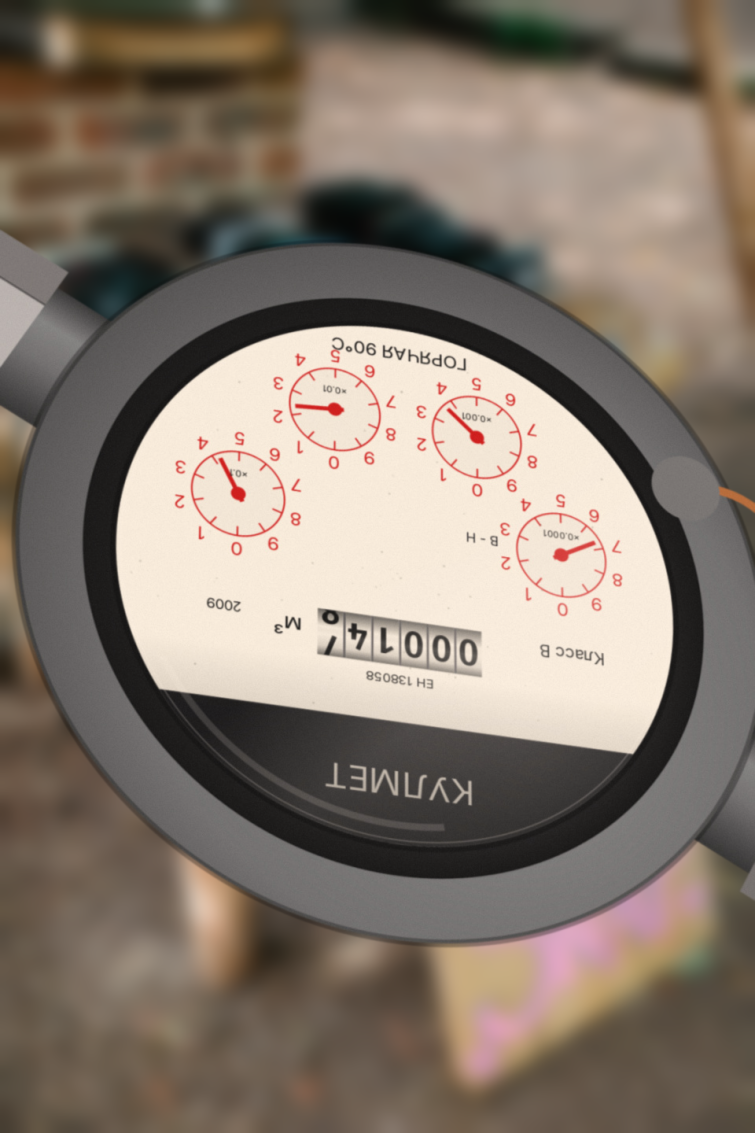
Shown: 147.4236 m³
